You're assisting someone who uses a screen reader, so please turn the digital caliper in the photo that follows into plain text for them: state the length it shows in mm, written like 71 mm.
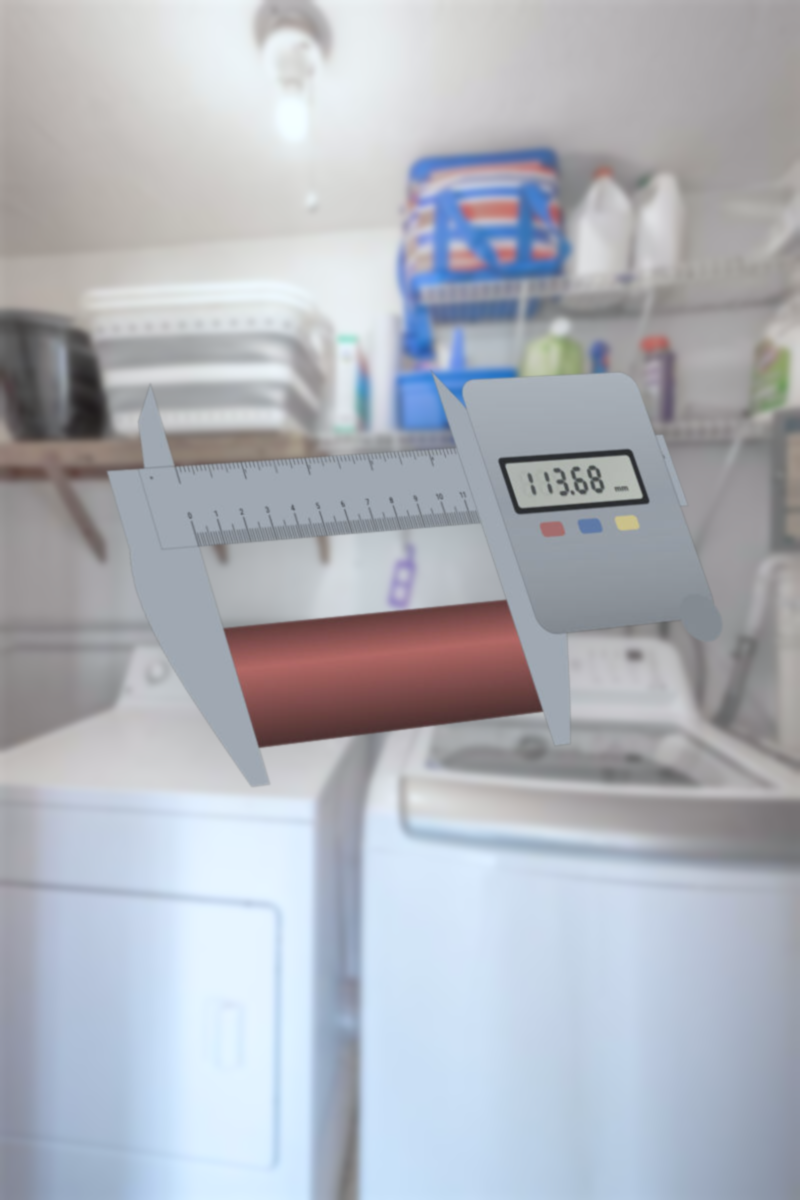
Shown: 113.68 mm
